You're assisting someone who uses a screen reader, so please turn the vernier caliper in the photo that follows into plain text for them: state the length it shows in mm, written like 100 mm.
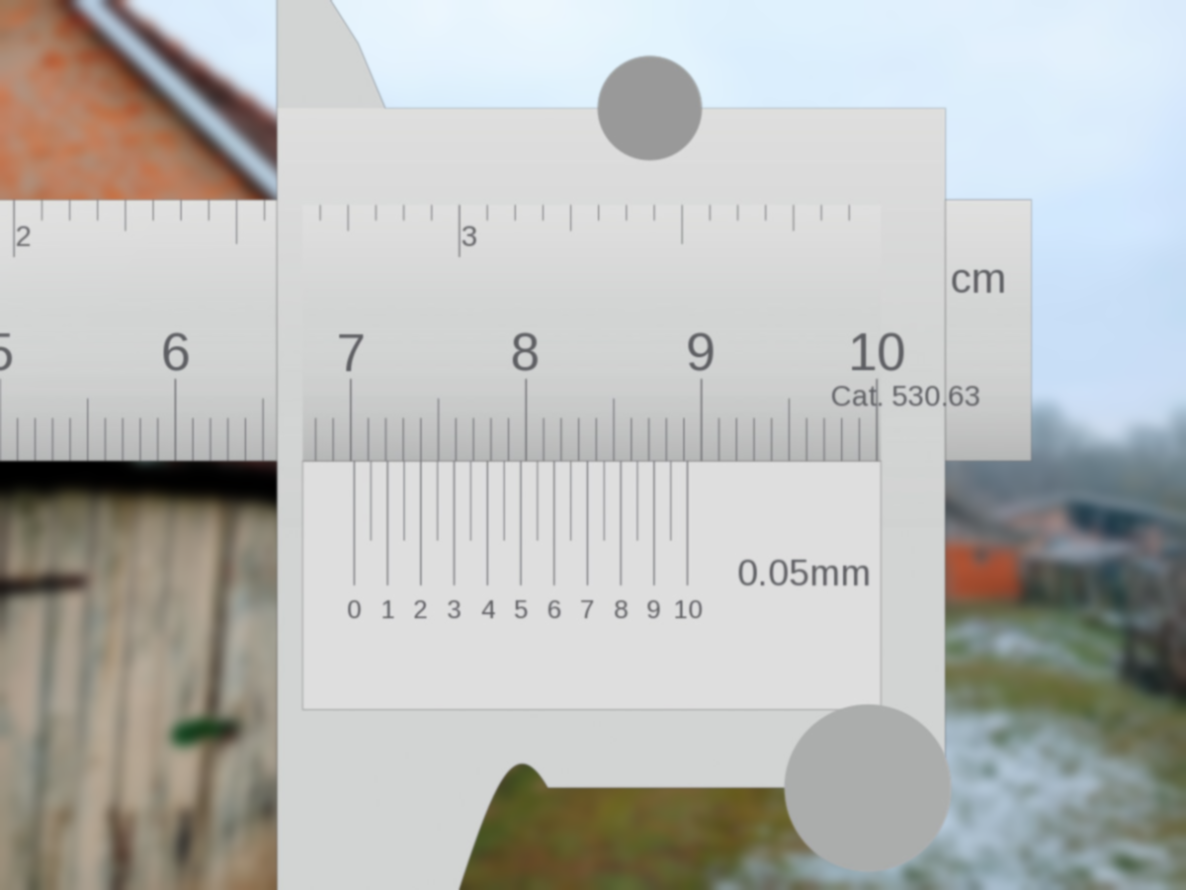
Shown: 70.2 mm
